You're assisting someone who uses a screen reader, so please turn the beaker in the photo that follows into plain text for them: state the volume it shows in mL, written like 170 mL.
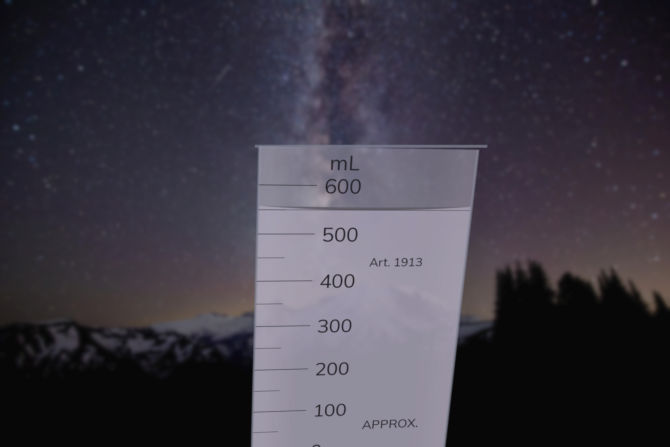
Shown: 550 mL
